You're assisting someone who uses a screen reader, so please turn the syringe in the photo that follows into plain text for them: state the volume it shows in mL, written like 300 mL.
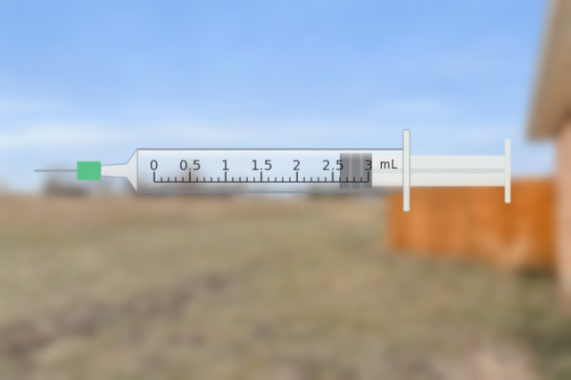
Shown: 2.6 mL
